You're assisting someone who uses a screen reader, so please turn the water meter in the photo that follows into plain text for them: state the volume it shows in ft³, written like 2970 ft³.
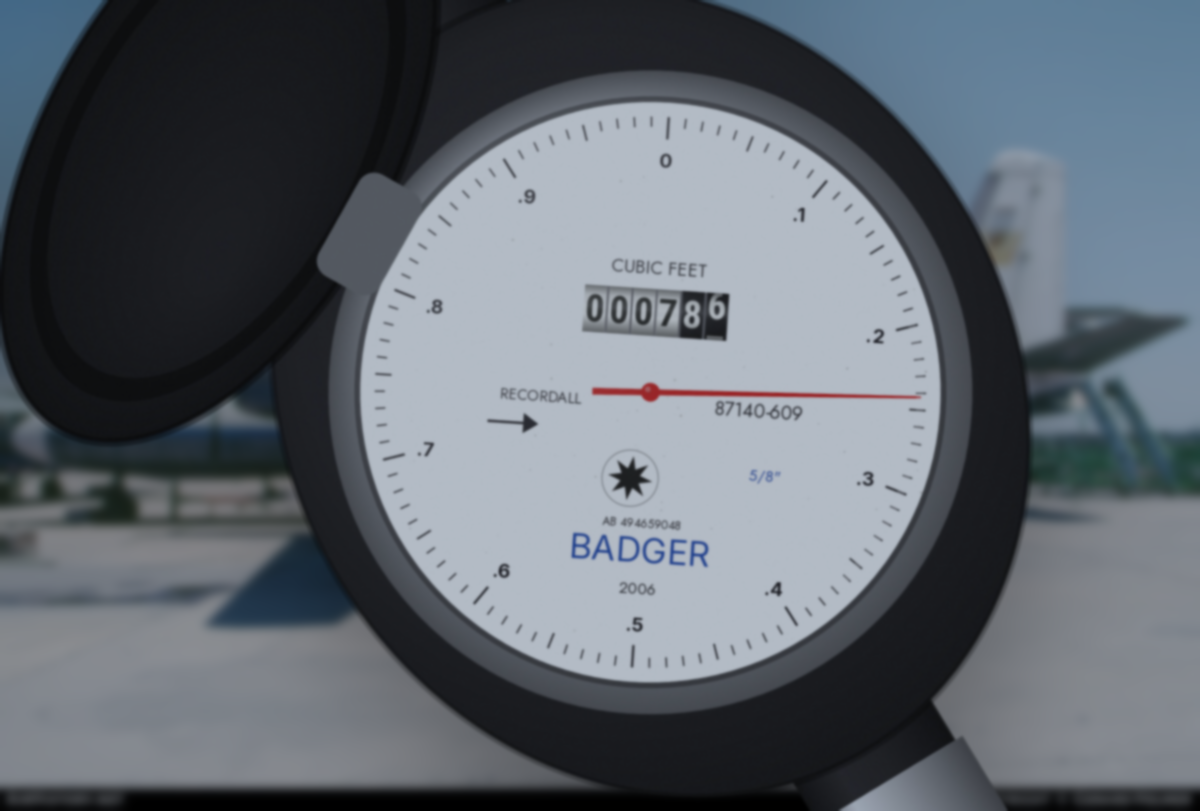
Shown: 786.24 ft³
